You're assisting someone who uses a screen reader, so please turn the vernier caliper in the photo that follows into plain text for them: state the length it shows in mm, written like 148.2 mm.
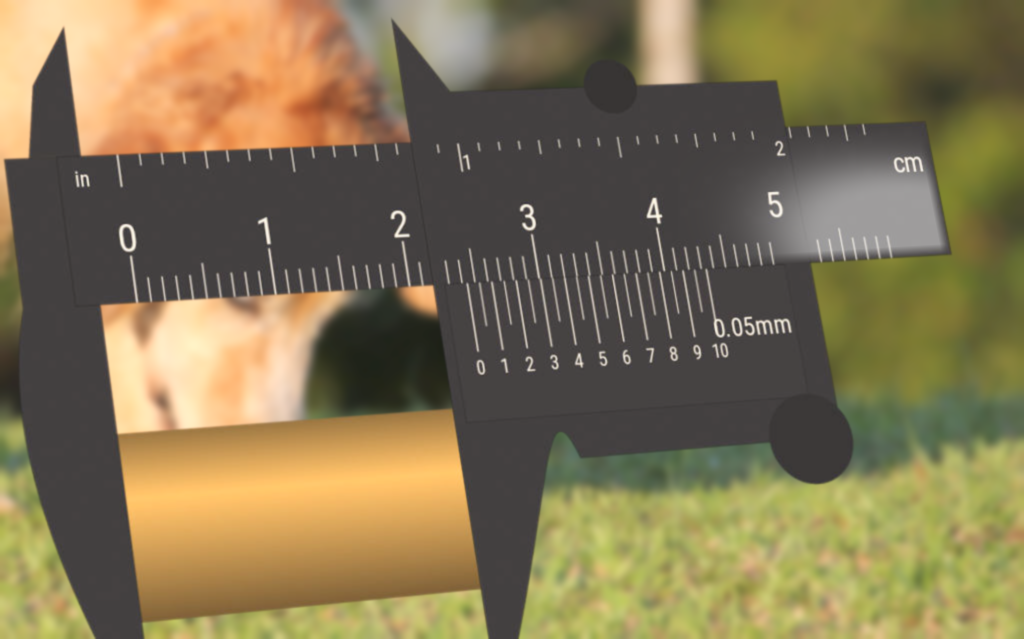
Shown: 24.4 mm
